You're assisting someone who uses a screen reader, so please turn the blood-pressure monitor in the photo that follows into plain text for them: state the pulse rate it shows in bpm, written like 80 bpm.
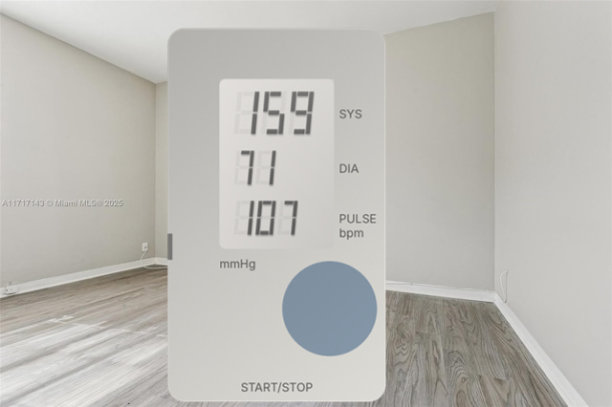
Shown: 107 bpm
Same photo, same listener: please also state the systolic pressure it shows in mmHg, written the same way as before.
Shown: 159 mmHg
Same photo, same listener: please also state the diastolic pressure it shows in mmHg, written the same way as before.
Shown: 71 mmHg
